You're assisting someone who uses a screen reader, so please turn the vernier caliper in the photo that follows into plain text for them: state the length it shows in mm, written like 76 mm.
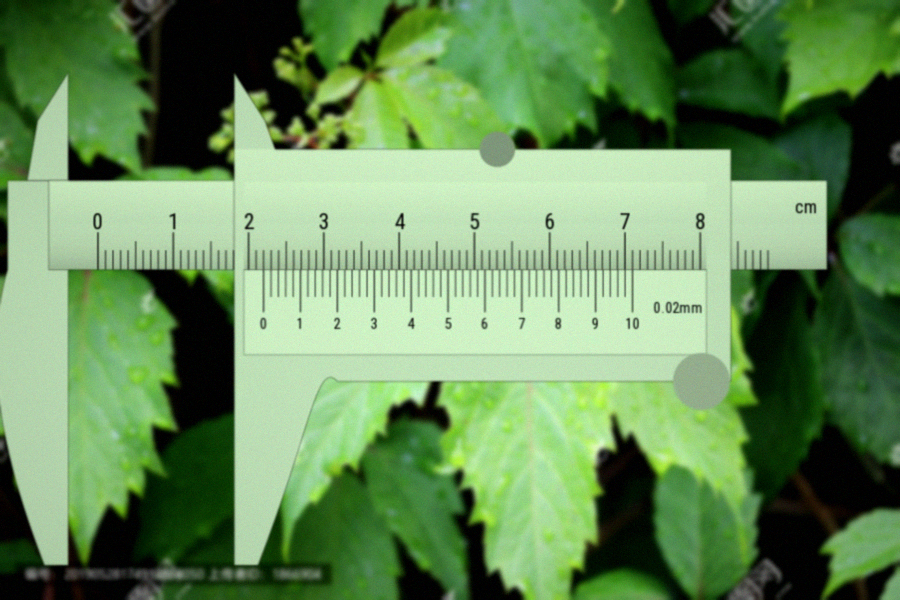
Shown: 22.0 mm
